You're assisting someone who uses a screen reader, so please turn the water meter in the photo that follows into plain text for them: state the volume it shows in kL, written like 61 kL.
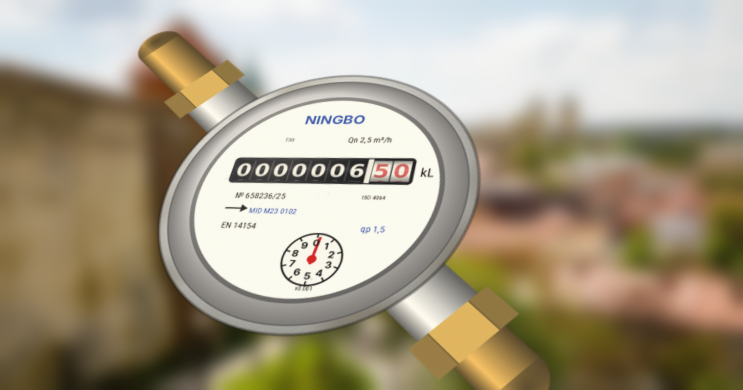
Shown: 6.500 kL
